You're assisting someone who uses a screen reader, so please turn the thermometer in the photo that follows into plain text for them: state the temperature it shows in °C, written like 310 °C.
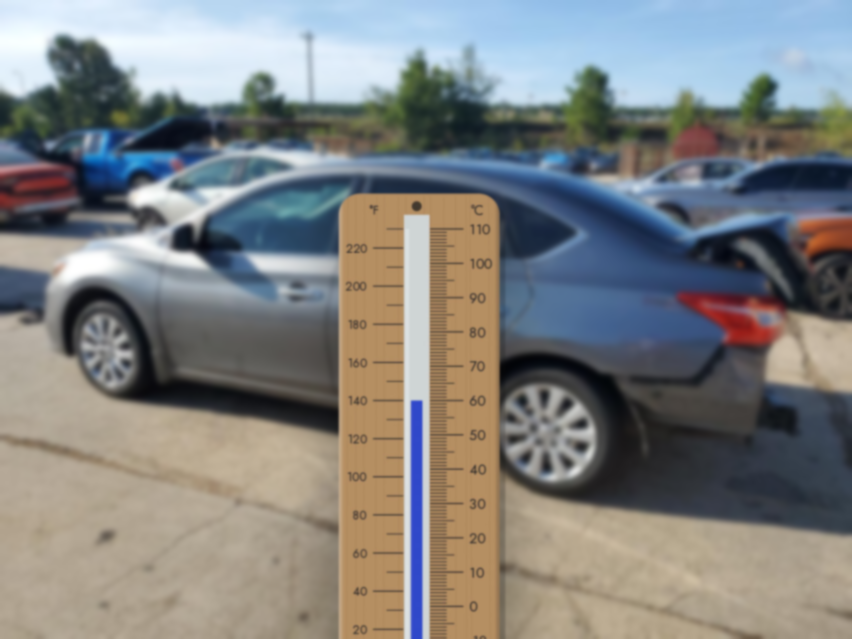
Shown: 60 °C
